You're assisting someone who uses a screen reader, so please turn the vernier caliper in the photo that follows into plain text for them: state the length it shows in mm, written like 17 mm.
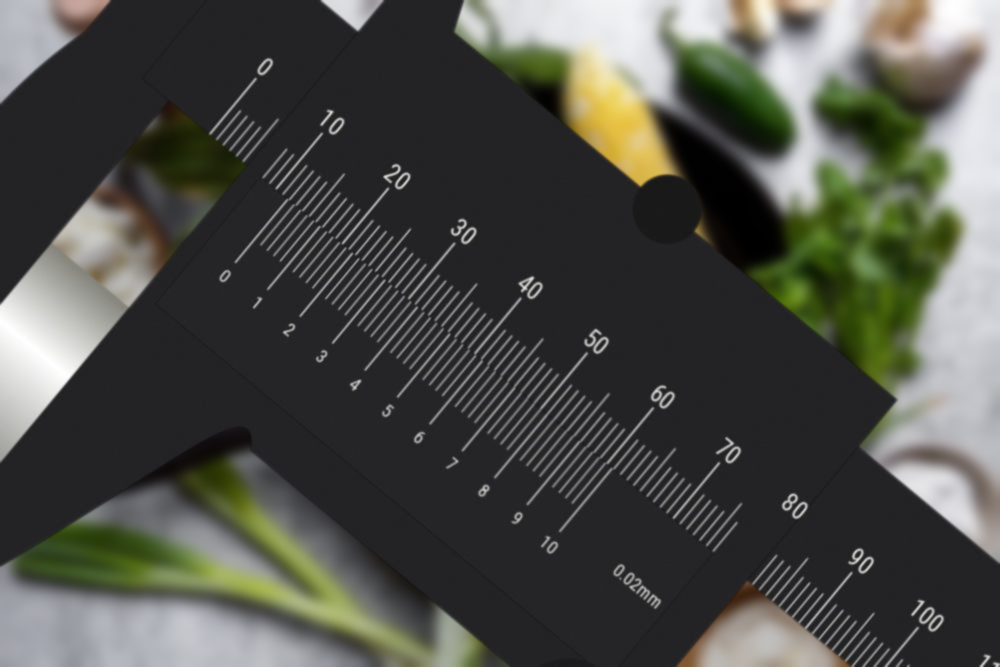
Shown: 11.8 mm
